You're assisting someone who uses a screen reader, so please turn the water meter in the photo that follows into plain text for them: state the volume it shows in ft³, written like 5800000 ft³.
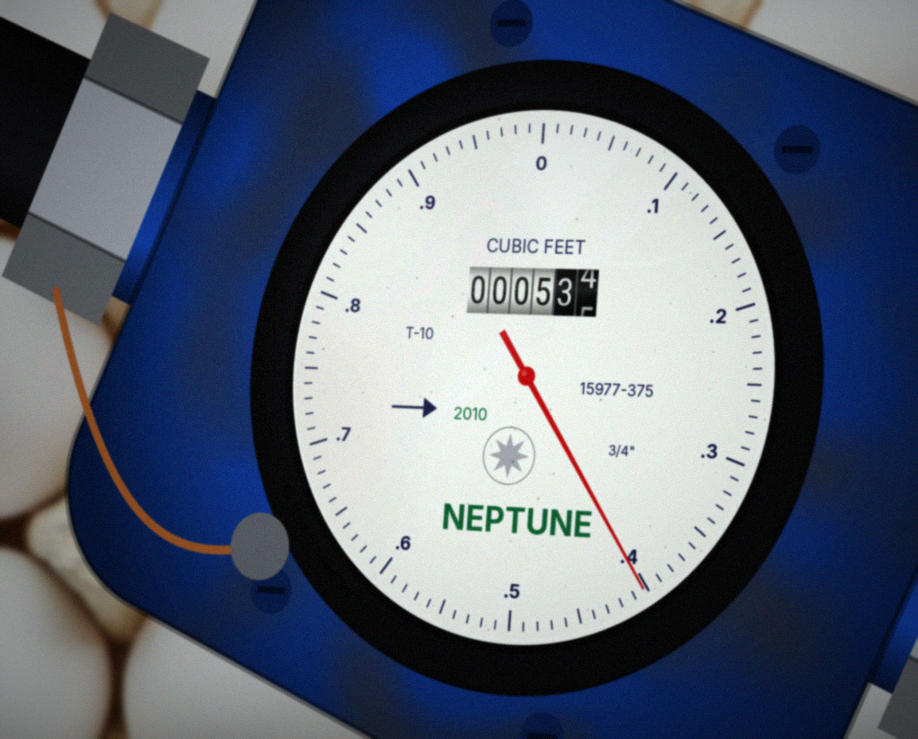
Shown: 534.40 ft³
